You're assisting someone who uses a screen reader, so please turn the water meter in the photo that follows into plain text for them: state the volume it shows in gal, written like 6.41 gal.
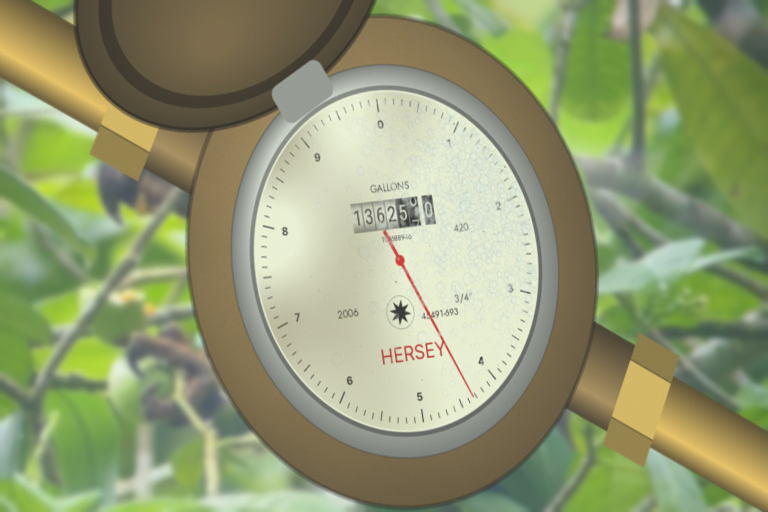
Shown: 1362564.3 gal
